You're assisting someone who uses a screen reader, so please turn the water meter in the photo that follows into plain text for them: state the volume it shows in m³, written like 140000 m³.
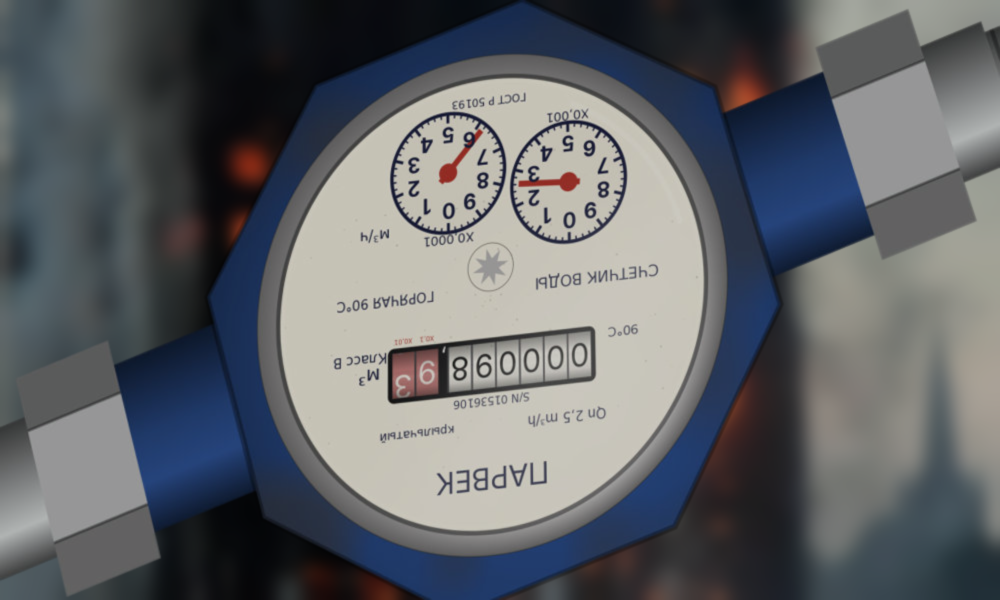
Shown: 98.9326 m³
